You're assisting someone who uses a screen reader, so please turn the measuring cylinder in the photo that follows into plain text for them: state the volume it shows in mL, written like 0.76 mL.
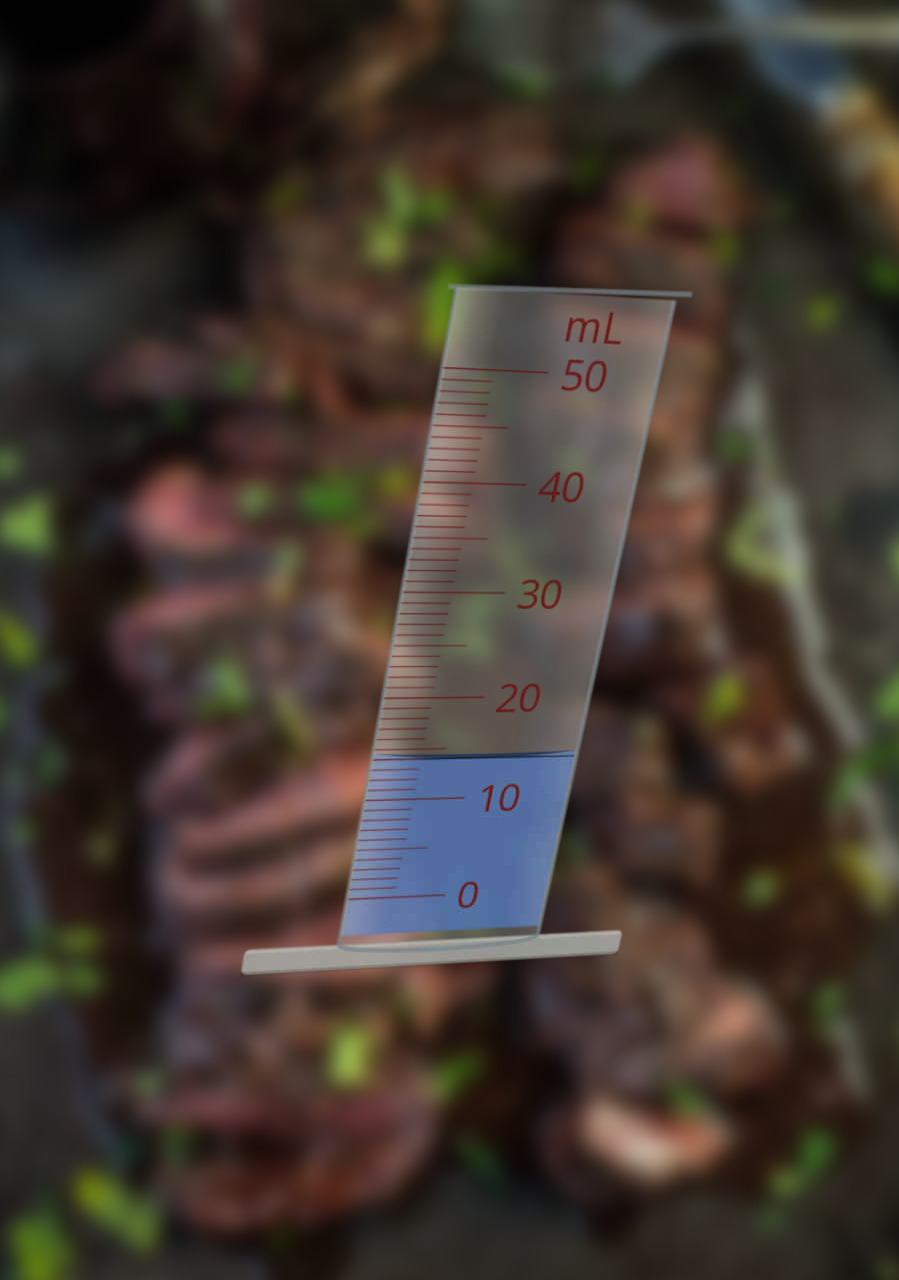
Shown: 14 mL
